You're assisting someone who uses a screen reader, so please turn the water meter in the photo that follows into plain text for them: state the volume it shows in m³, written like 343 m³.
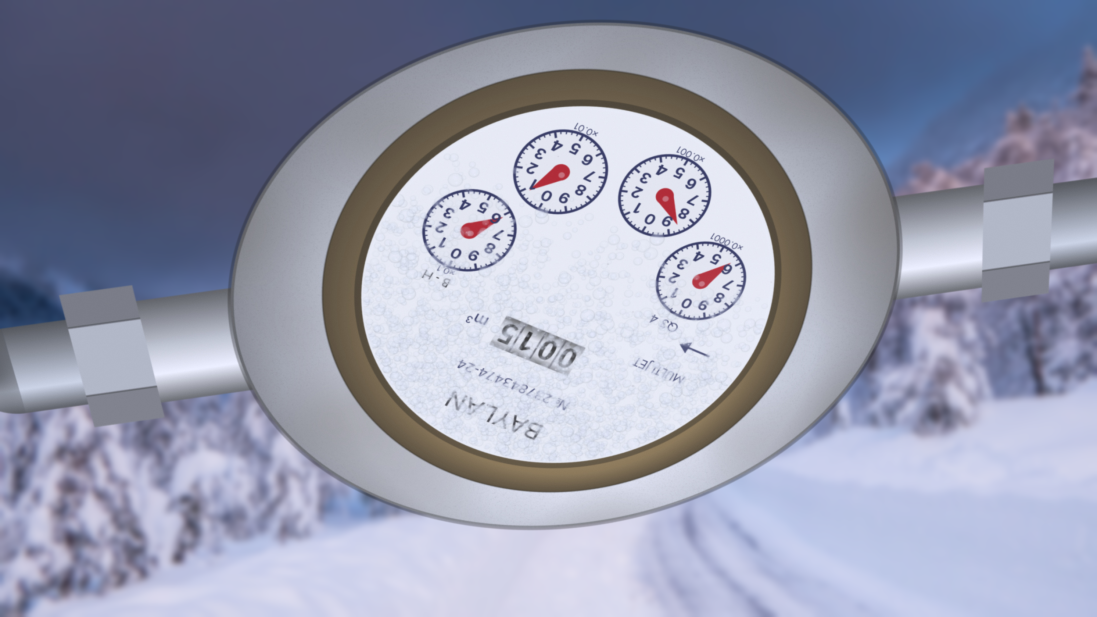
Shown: 15.6085 m³
